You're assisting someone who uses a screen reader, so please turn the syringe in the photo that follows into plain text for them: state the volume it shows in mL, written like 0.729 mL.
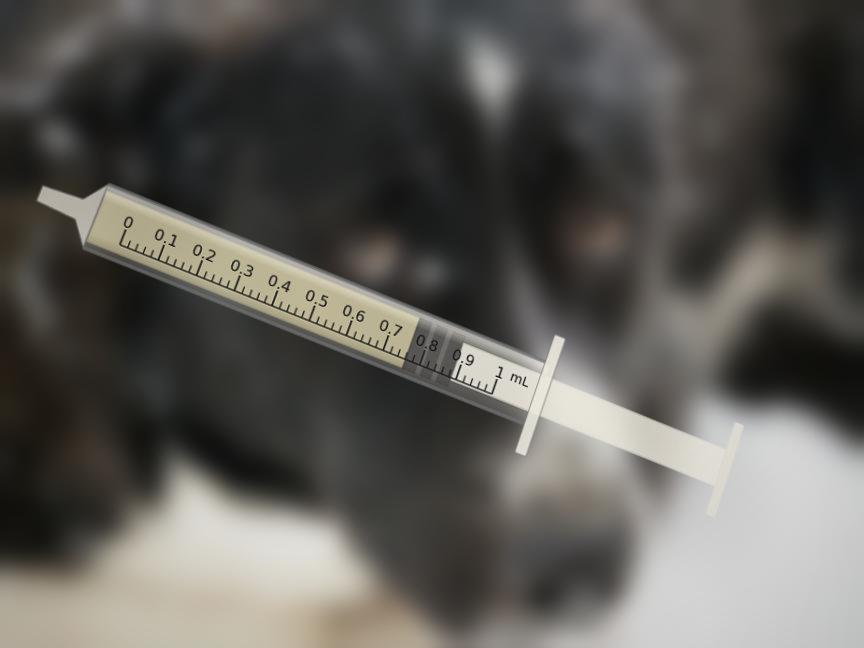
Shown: 0.76 mL
